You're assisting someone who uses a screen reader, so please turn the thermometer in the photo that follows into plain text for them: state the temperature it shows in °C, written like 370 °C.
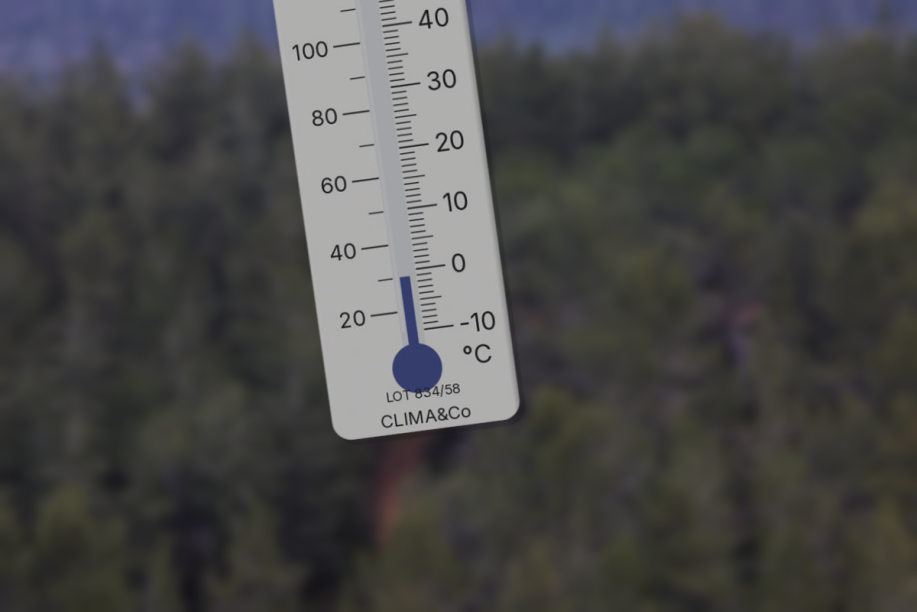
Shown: -1 °C
